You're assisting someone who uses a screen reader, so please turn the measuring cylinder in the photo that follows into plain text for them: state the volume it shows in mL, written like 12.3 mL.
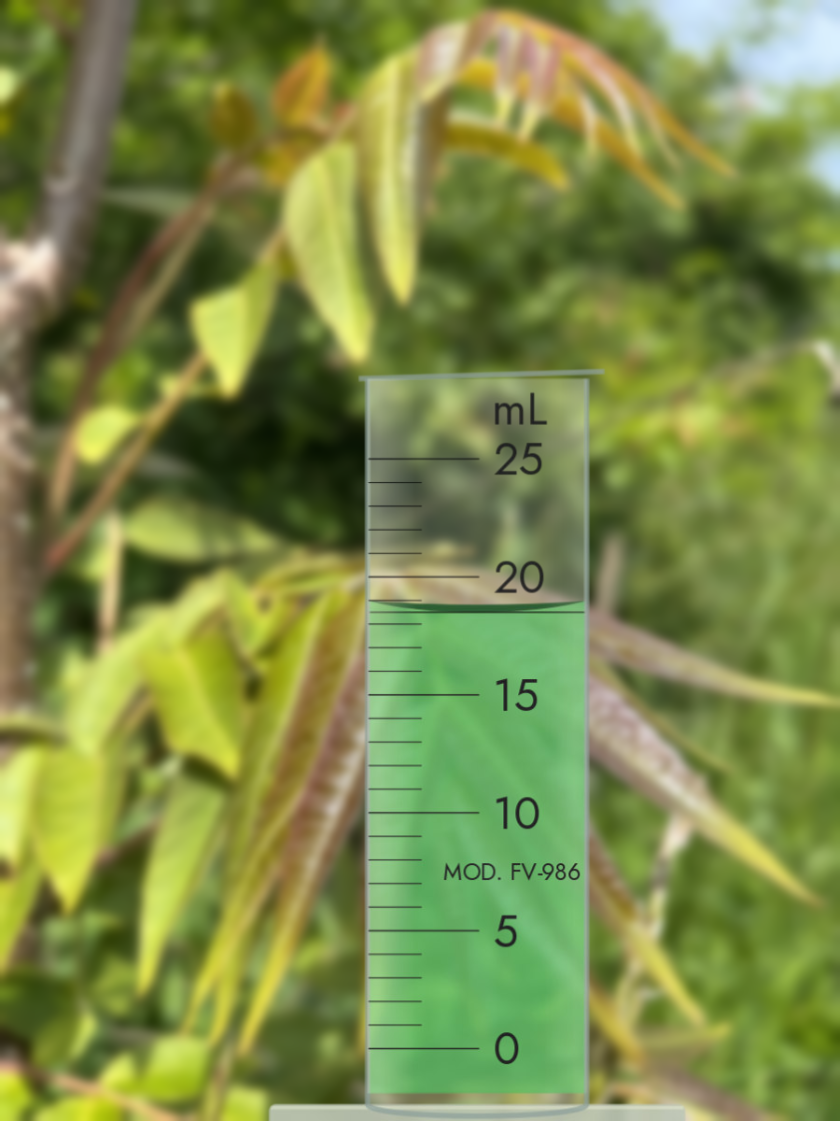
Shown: 18.5 mL
